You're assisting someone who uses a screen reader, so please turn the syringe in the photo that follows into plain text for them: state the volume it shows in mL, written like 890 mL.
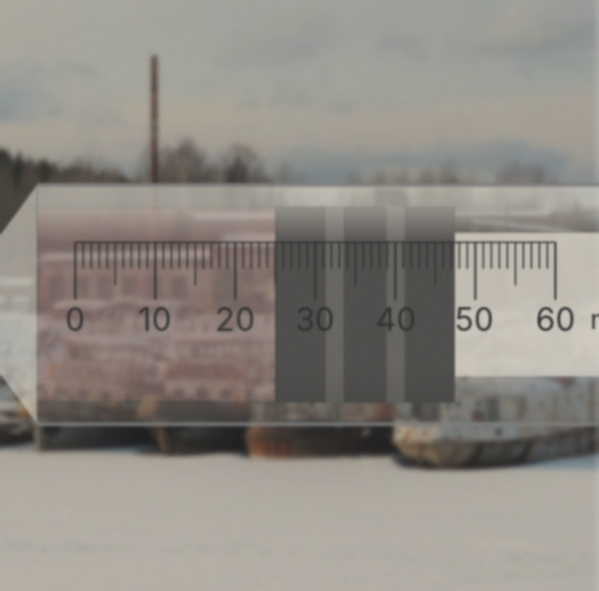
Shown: 25 mL
